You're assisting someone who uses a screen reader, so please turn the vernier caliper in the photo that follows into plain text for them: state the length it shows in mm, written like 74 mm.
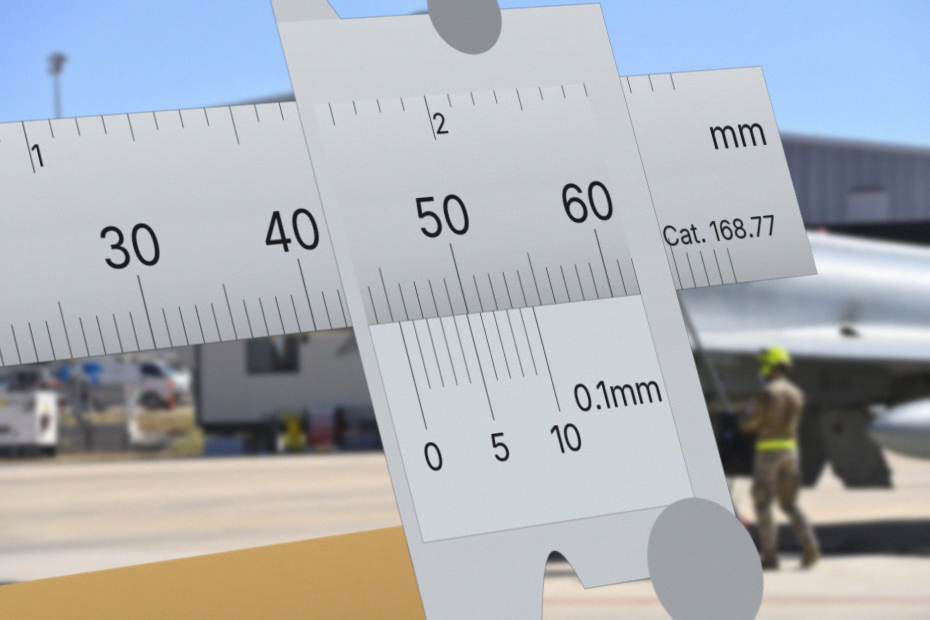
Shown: 45.4 mm
